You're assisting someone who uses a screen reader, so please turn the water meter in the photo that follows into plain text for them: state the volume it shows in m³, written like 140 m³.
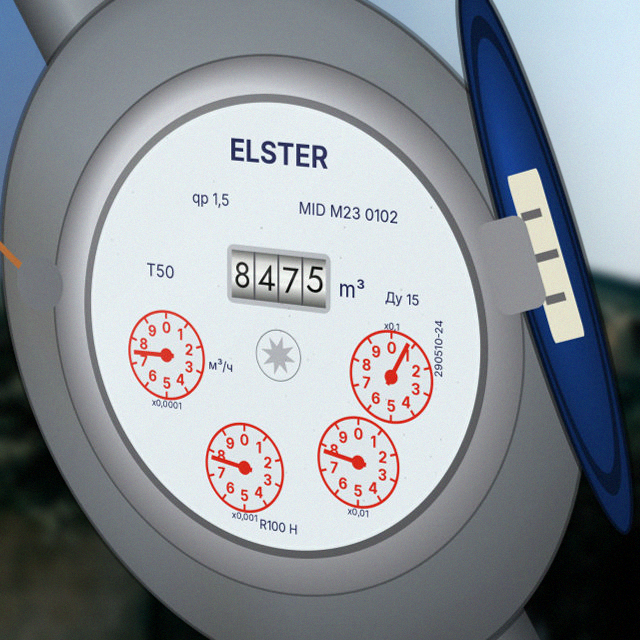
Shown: 8475.0777 m³
